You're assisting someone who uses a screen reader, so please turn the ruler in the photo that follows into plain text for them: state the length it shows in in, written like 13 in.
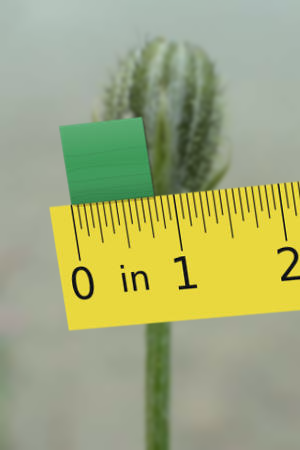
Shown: 0.8125 in
